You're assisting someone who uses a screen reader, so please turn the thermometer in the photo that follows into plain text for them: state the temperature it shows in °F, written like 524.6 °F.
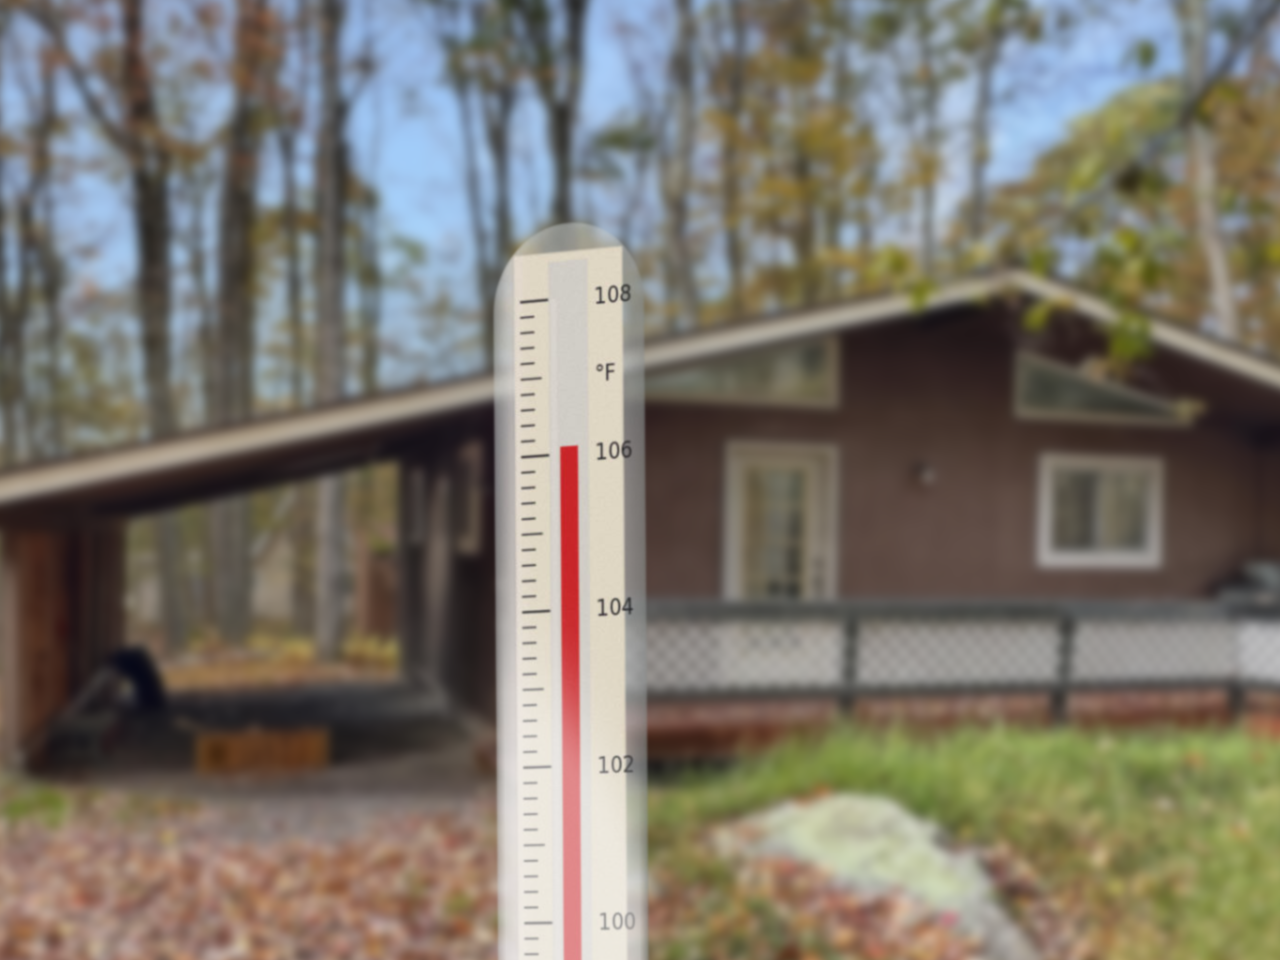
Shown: 106.1 °F
